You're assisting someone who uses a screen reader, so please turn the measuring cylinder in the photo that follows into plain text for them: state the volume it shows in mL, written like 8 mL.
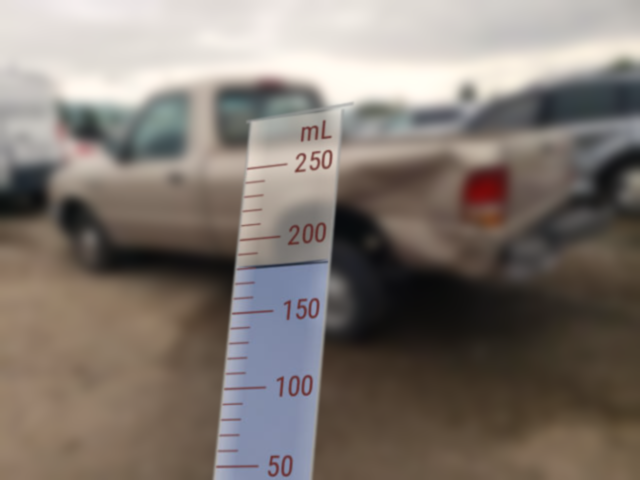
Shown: 180 mL
